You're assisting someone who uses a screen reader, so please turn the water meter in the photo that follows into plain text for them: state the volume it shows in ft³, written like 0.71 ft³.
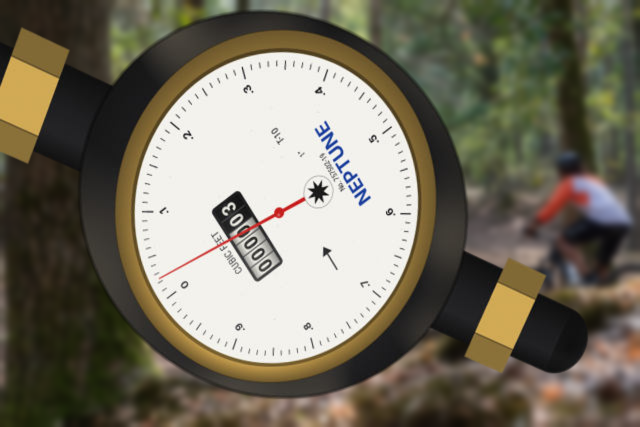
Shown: 3.02 ft³
